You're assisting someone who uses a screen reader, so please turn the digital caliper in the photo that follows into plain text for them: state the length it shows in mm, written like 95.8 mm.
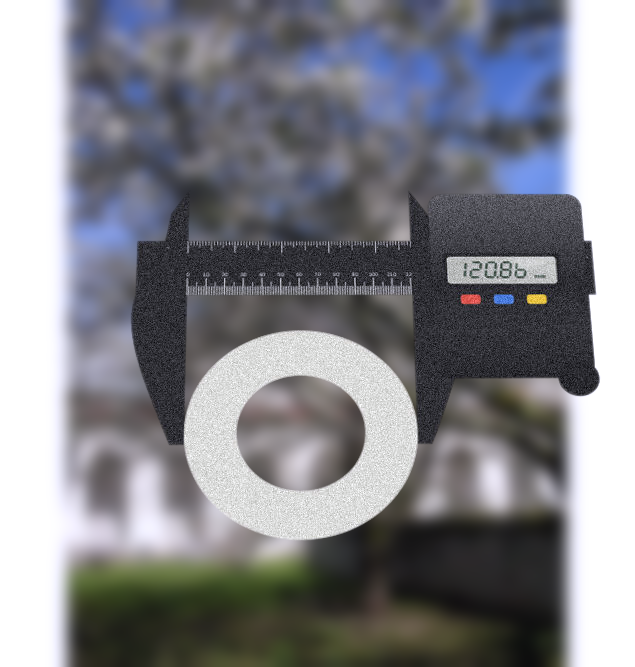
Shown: 120.86 mm
